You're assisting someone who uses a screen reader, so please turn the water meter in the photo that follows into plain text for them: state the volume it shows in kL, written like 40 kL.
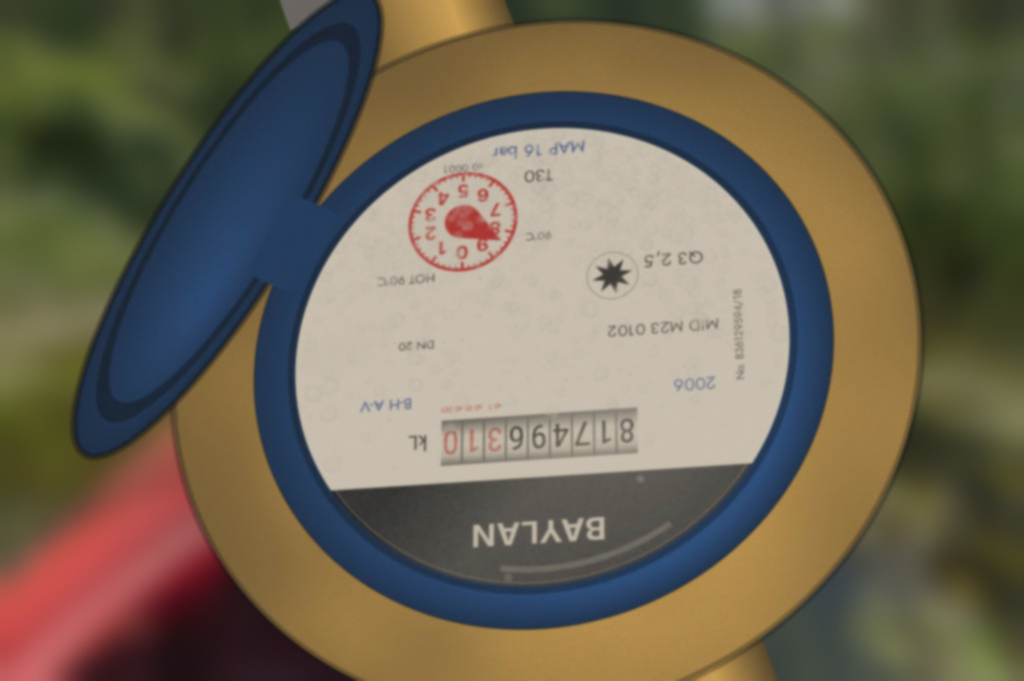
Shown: 817496.3108 kL
